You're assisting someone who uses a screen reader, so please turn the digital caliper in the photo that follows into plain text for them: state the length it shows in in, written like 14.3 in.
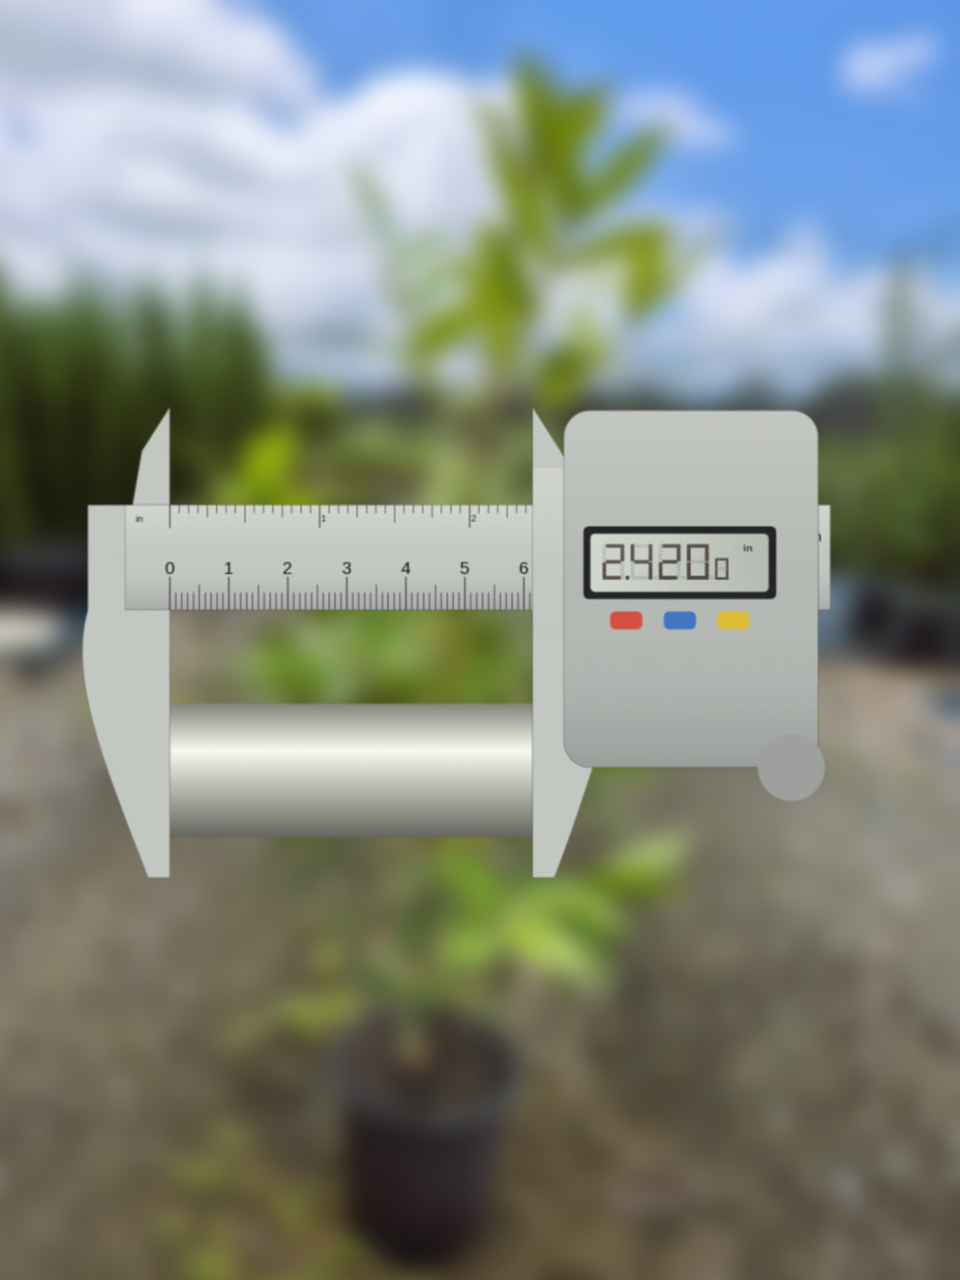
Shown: 2.4200 in
